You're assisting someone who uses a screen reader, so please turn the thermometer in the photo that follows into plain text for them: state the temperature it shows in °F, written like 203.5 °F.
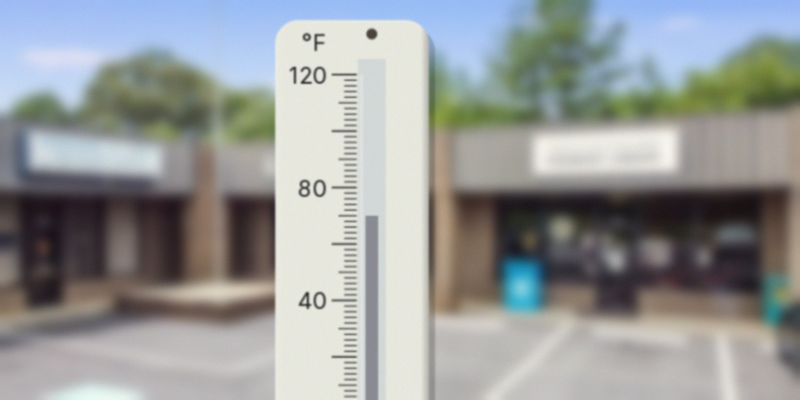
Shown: 70 °F
